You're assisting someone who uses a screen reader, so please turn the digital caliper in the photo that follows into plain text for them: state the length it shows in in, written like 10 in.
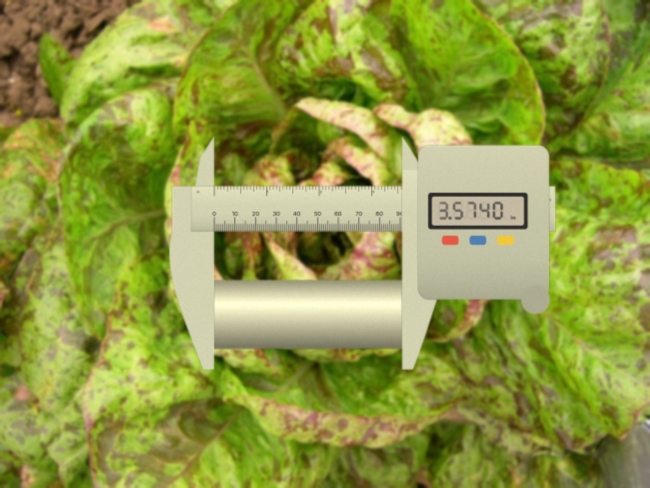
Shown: 3.5740 in
